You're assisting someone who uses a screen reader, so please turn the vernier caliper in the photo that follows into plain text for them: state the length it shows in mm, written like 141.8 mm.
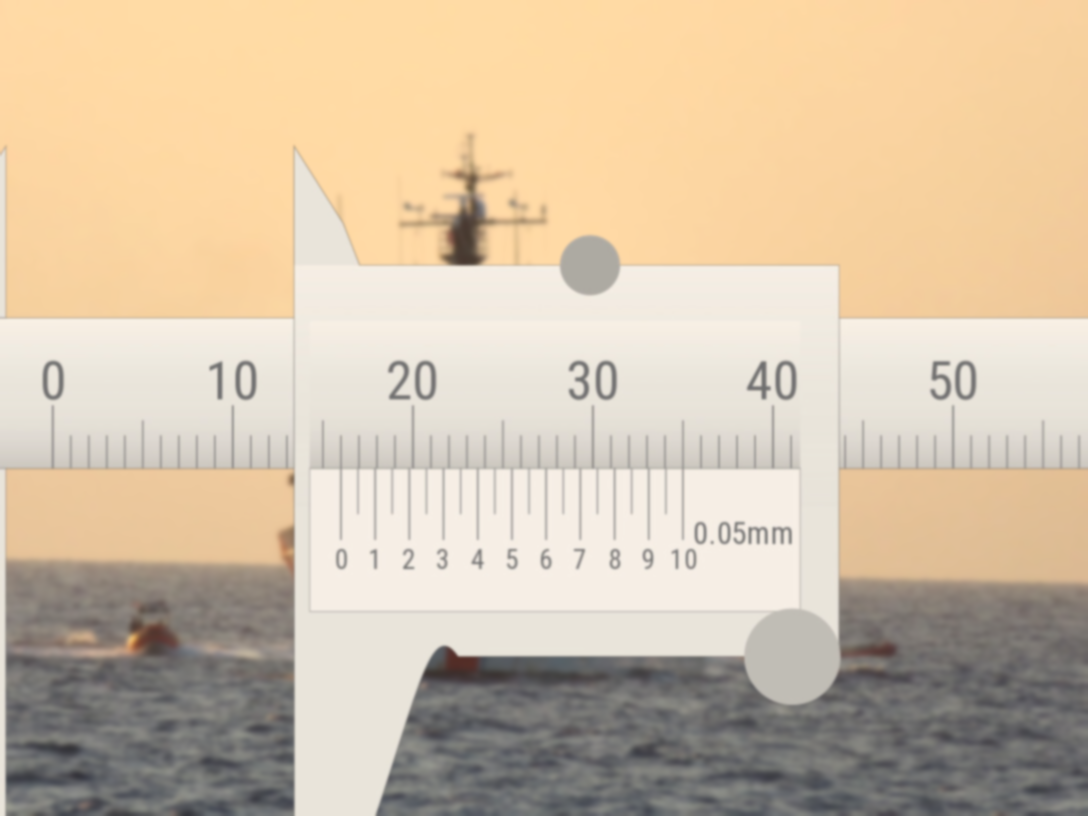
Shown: 16.0 mm
